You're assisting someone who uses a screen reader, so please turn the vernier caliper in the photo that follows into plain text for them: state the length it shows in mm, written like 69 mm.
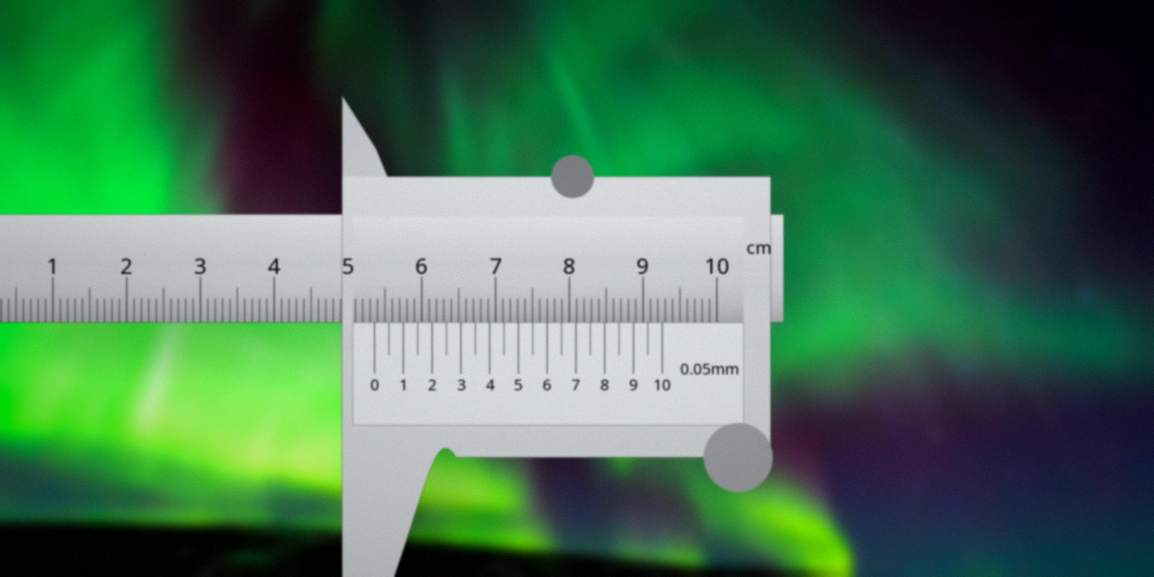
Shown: 53.6 mm
